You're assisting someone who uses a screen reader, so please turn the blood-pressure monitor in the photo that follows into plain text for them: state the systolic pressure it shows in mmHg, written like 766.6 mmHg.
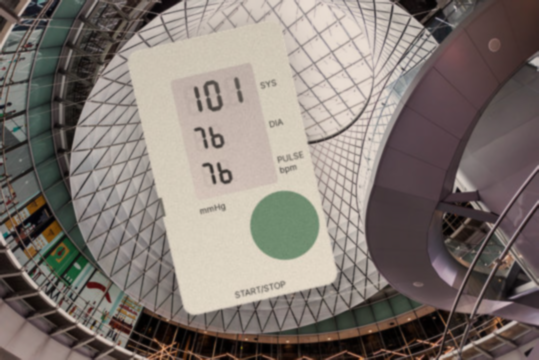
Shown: 101 mmHg
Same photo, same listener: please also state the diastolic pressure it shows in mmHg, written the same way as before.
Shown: 76 mmHg
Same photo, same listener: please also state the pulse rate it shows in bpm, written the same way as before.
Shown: 76 bpm
